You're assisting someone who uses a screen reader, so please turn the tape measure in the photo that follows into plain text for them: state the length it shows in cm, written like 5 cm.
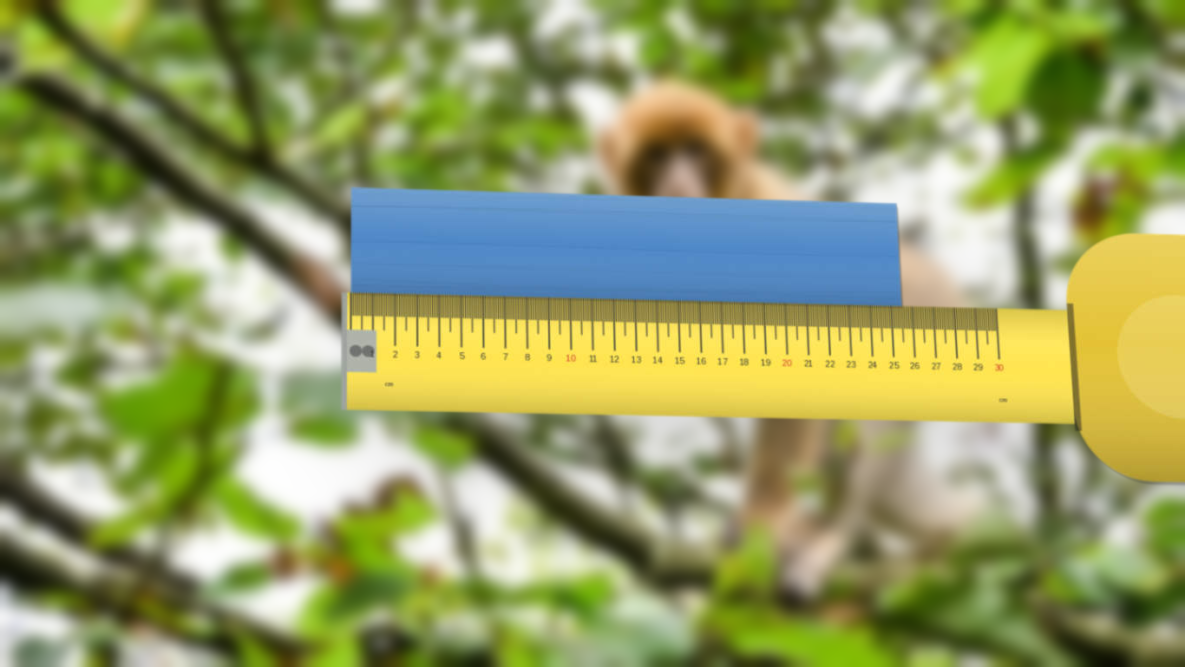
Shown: 25.5 cm
